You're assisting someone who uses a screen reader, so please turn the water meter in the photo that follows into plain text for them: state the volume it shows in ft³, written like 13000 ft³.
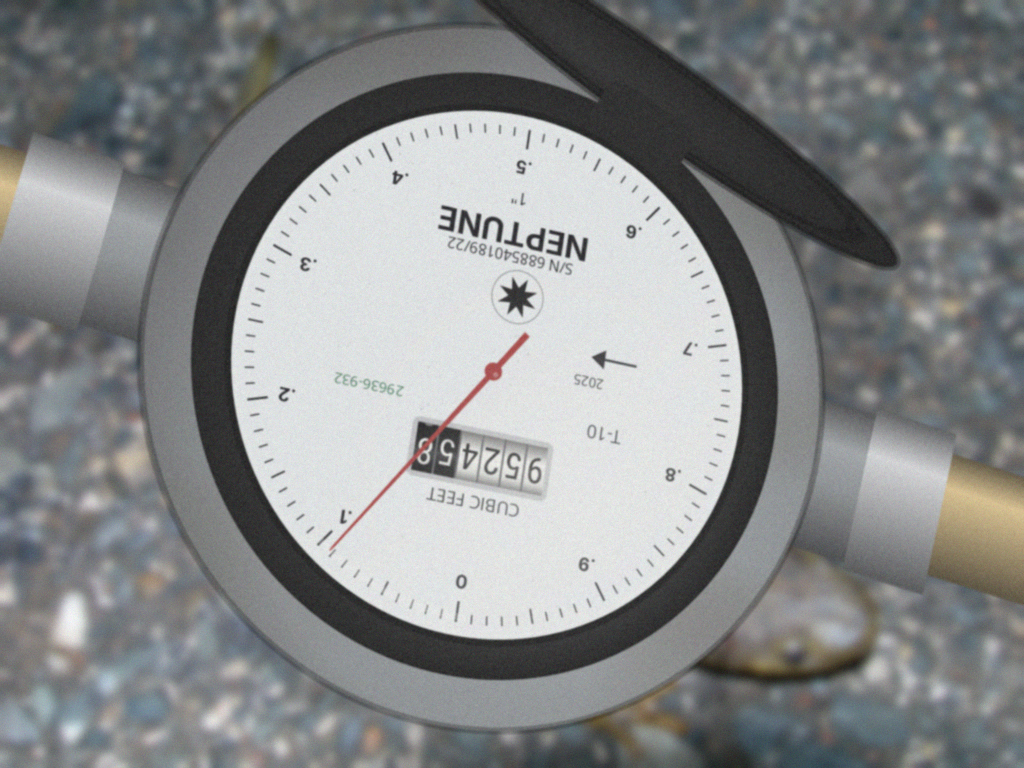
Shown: 952458.09 ft³
